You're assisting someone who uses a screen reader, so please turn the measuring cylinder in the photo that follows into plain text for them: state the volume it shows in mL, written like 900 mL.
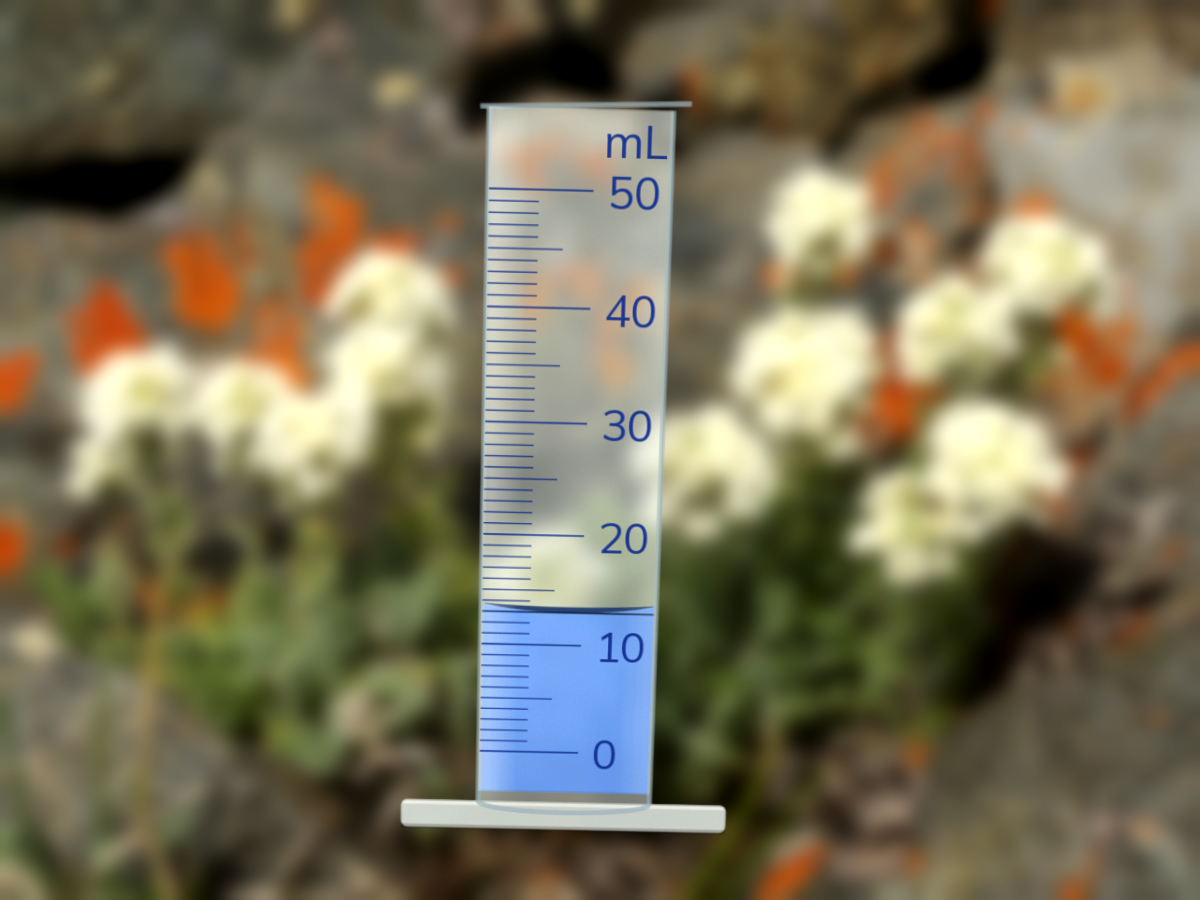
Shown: 13 mL
